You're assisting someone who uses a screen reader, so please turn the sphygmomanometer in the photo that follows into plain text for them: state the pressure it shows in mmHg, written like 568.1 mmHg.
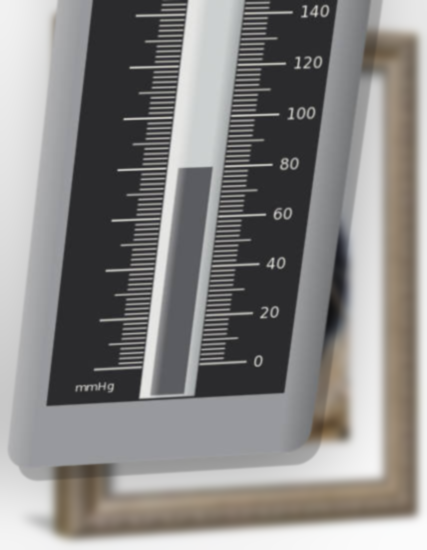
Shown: 80 mmHg
